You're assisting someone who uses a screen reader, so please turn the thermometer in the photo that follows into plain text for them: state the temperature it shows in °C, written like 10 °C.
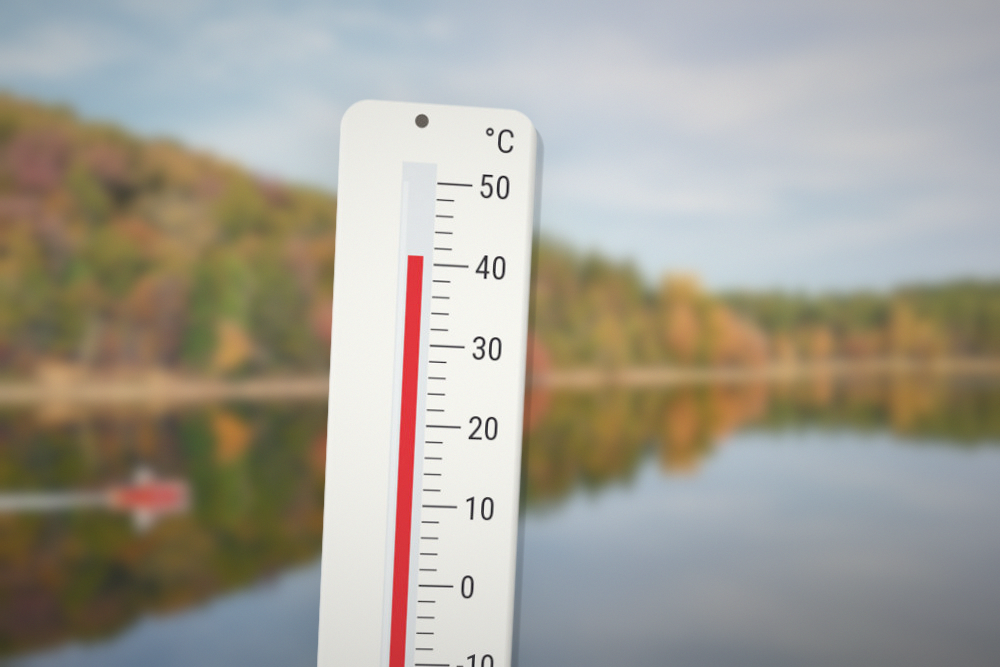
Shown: 41 °C
